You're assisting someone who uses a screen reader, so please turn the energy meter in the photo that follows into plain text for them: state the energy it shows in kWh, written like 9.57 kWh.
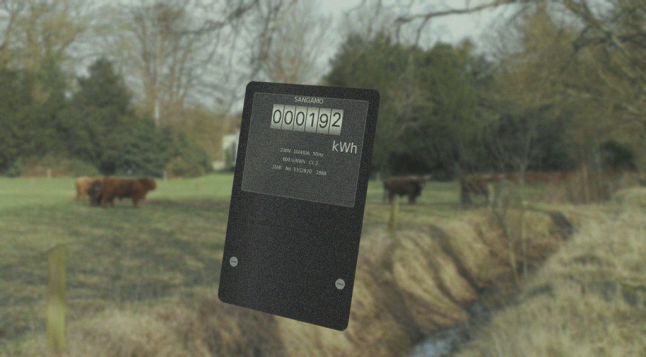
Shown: 192 kWh
